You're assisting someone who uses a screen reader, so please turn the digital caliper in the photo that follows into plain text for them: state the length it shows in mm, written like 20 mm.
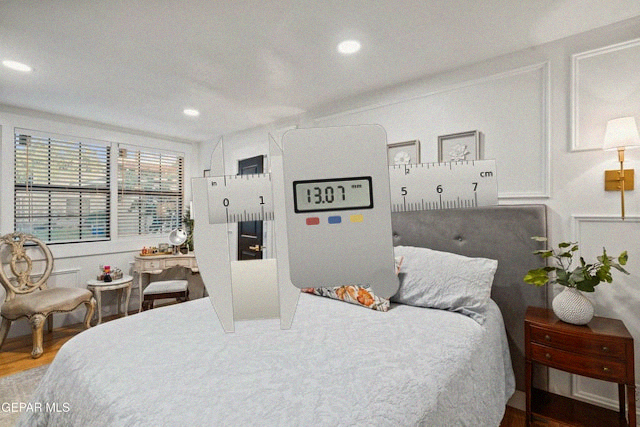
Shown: 13.07 mm
